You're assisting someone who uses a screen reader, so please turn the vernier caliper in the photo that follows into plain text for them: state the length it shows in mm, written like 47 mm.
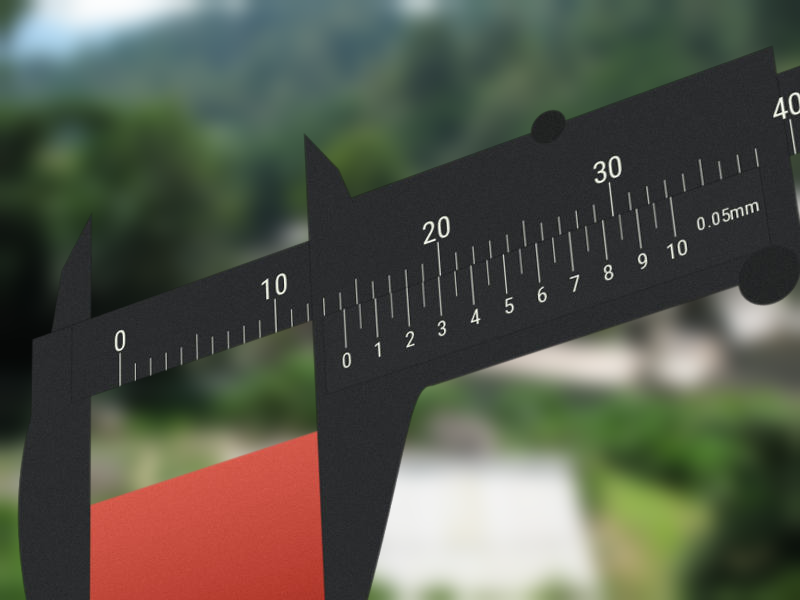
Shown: 14.2 mm
